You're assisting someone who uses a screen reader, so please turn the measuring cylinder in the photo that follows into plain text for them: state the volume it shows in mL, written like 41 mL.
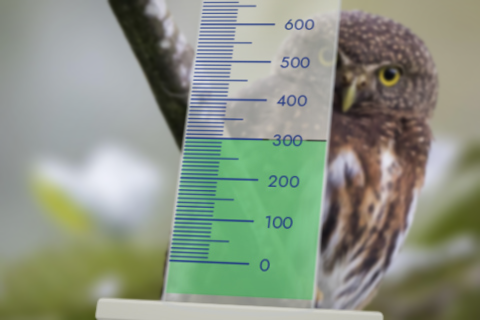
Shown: 300 mL
